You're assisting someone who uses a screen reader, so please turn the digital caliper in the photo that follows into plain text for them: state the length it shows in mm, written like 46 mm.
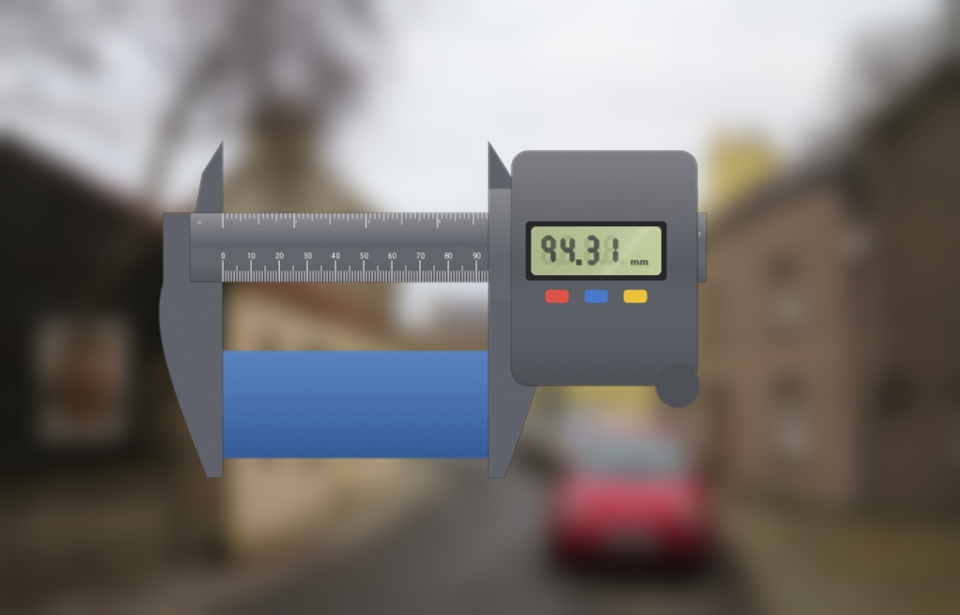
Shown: 94.31 mm
